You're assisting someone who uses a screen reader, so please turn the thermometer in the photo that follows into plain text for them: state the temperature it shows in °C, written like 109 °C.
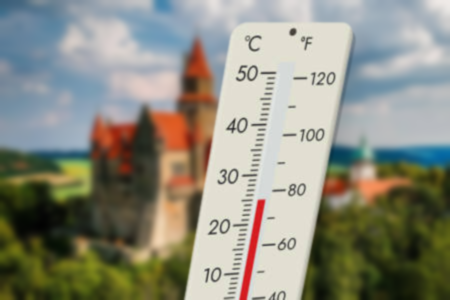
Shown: 25 °C
